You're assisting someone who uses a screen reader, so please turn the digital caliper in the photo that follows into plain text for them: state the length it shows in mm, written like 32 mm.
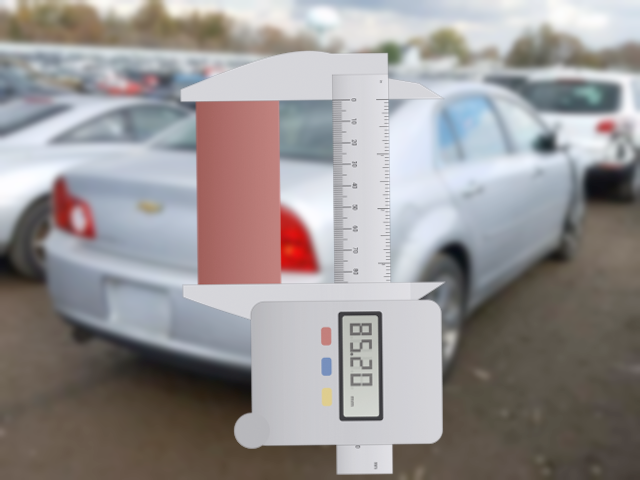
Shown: 85.20 mm
